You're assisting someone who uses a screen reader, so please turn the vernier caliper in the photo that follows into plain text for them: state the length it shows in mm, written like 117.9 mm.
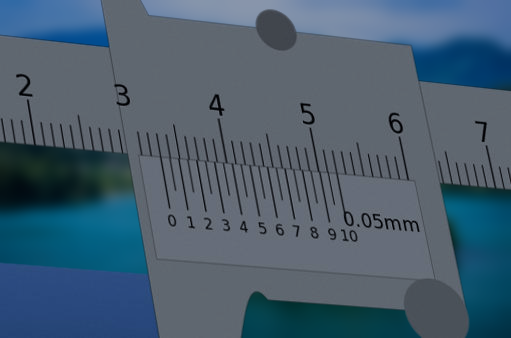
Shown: 33.0 mm
